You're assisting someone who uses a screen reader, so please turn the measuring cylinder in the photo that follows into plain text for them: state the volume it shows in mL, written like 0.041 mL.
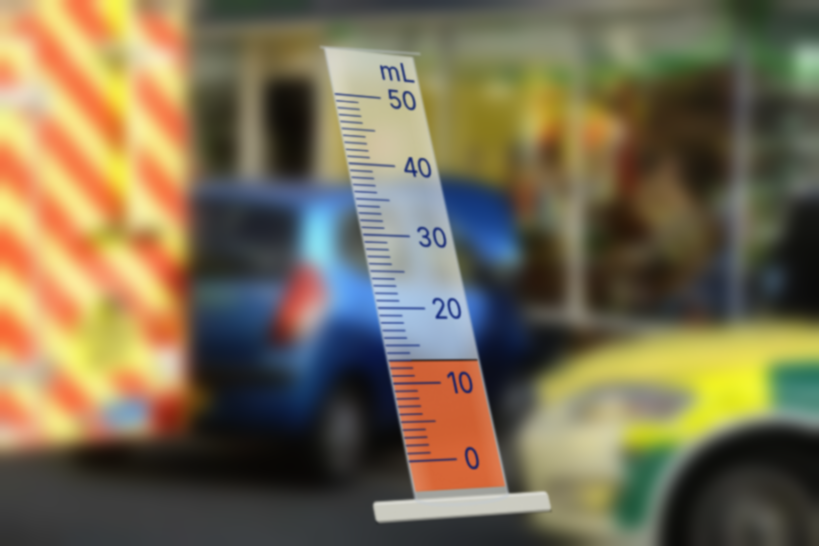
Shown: 13 mL
